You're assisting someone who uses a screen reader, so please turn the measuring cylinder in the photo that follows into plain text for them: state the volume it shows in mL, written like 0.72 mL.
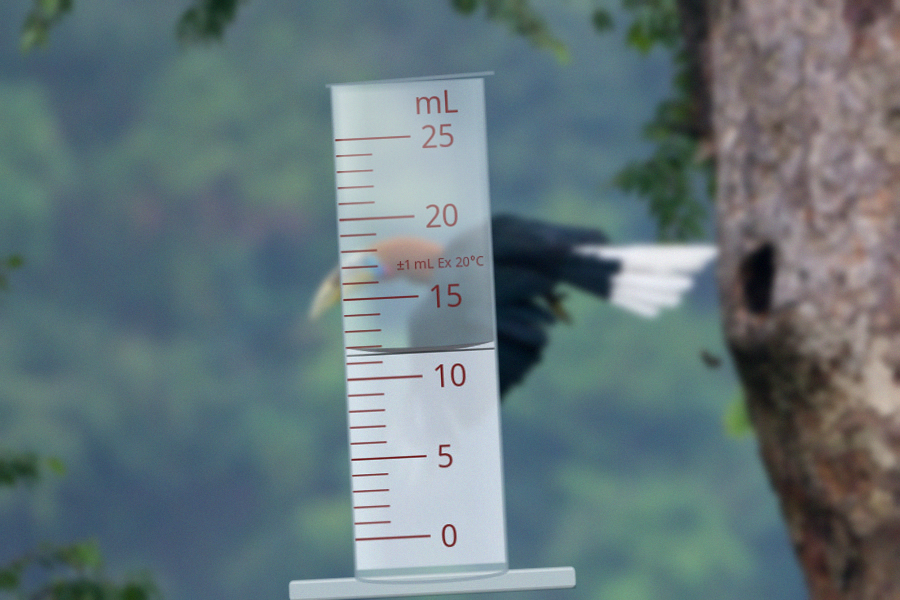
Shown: 11.5 mL
